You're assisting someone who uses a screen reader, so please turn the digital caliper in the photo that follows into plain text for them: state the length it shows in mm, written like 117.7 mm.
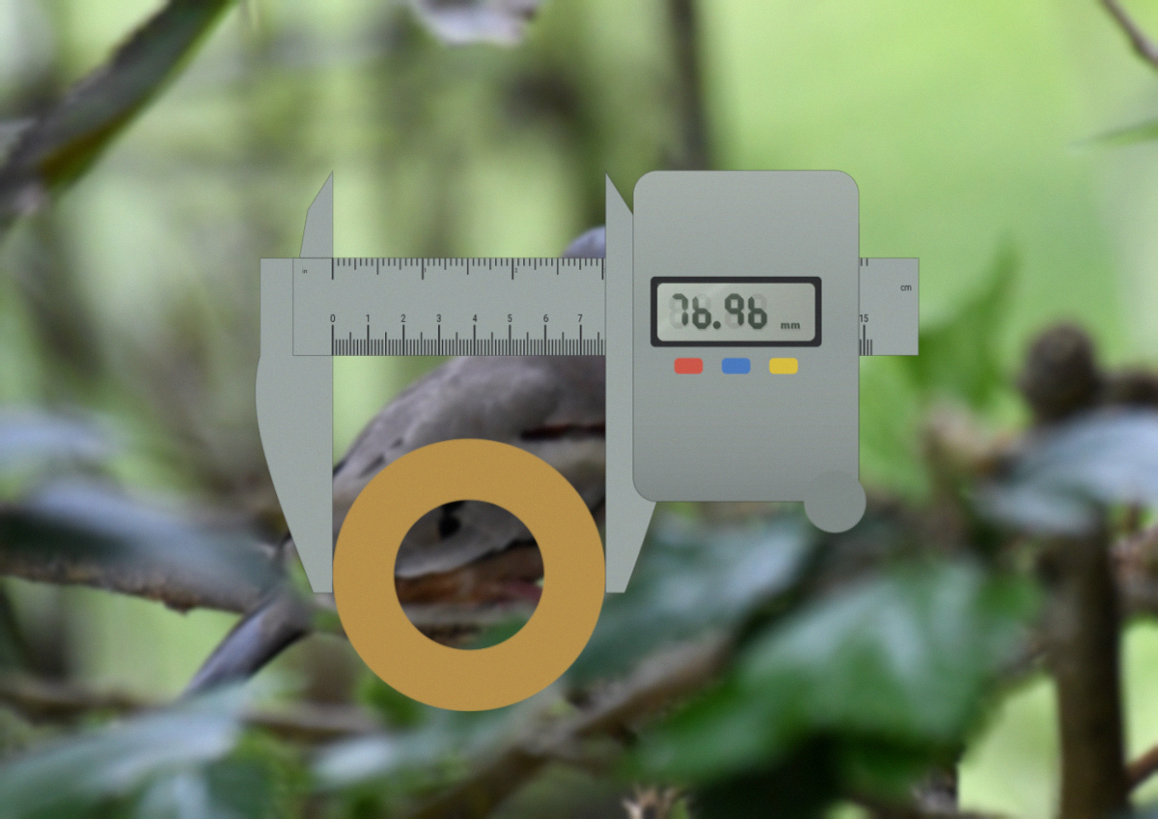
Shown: 76.96 mm
